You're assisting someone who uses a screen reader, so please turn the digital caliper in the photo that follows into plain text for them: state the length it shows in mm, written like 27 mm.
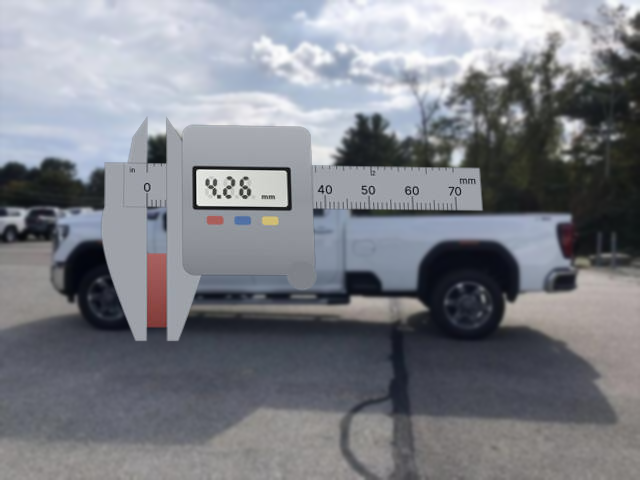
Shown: 4.26 mm
